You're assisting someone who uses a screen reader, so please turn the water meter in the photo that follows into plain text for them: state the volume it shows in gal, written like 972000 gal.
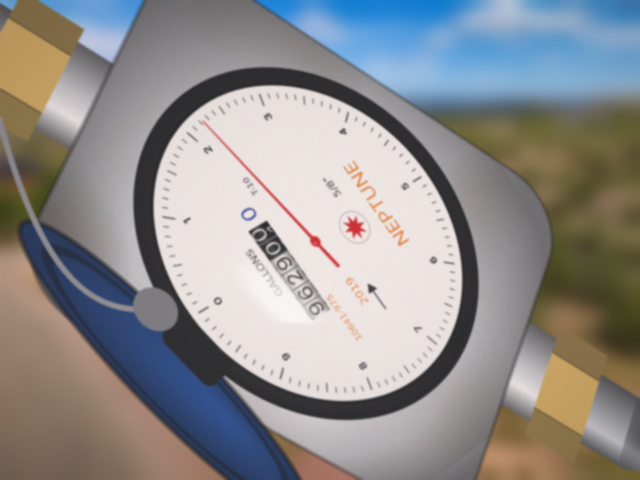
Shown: 9629002.2 gal
